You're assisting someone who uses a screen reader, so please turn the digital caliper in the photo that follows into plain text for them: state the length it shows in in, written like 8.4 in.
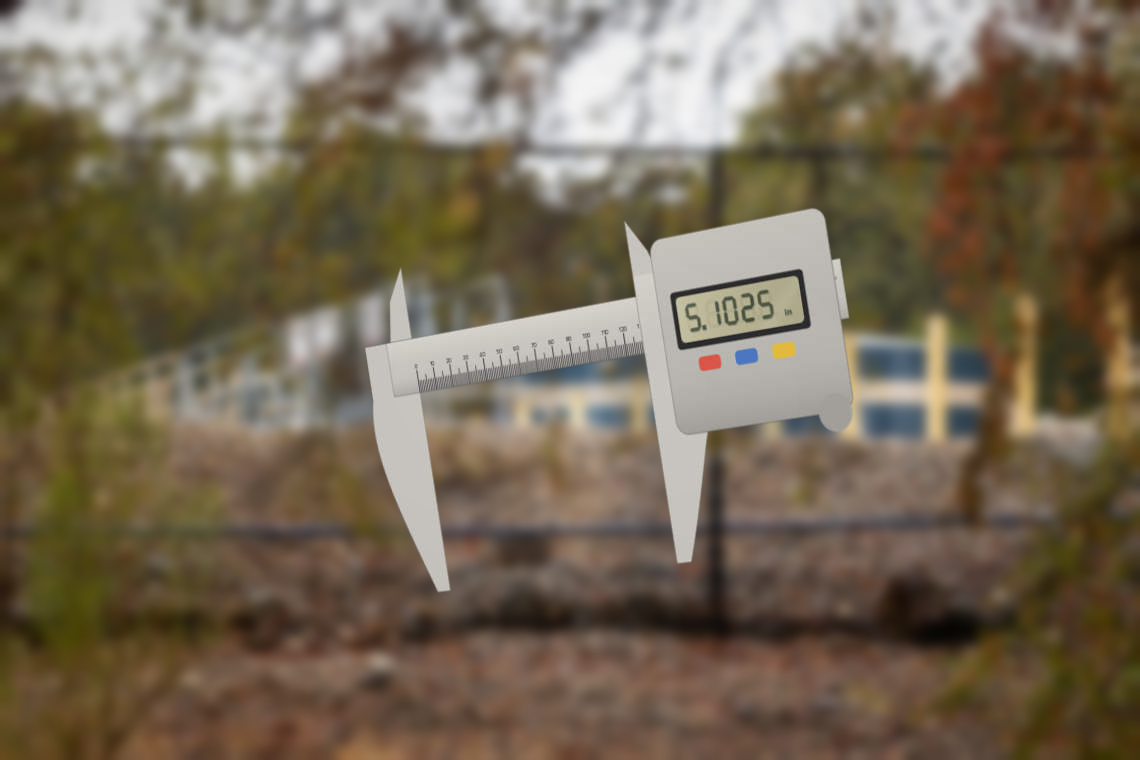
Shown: 5.1025 in
